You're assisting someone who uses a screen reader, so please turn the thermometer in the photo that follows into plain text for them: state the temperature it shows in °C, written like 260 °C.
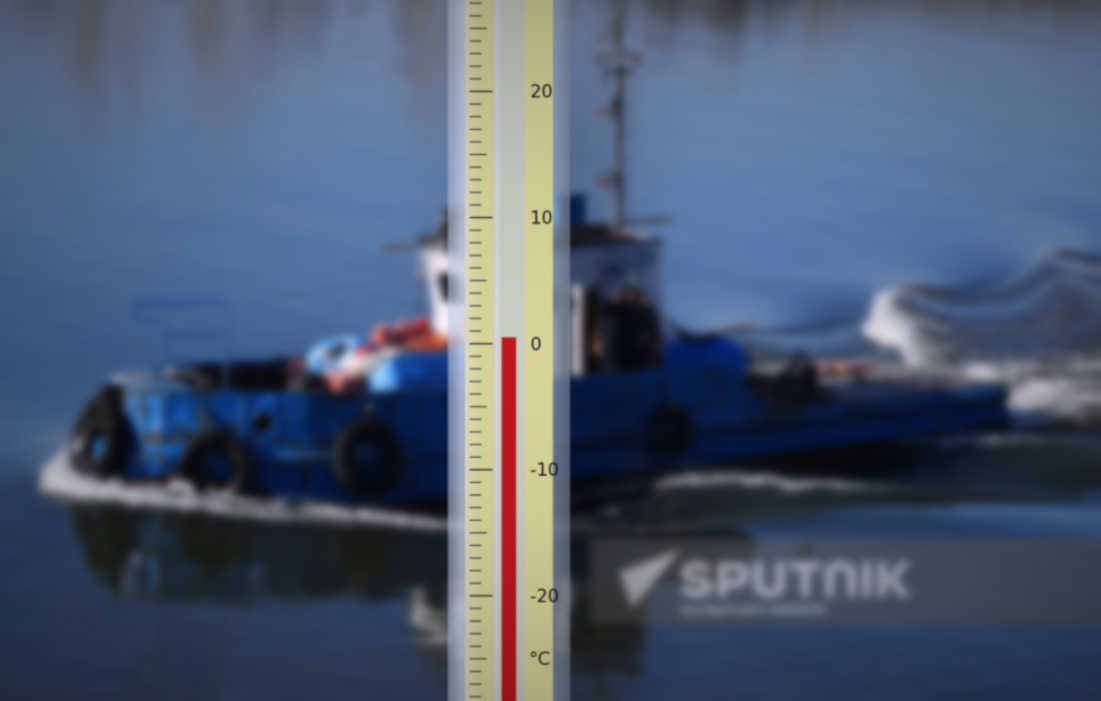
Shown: 0.5 °C
